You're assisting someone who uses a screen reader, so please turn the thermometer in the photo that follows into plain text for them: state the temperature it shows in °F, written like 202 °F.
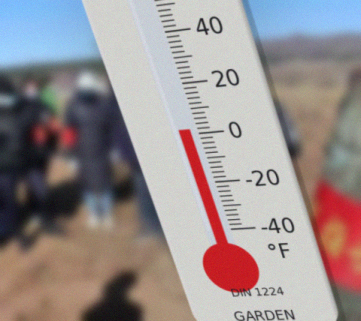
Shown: 2 °F
